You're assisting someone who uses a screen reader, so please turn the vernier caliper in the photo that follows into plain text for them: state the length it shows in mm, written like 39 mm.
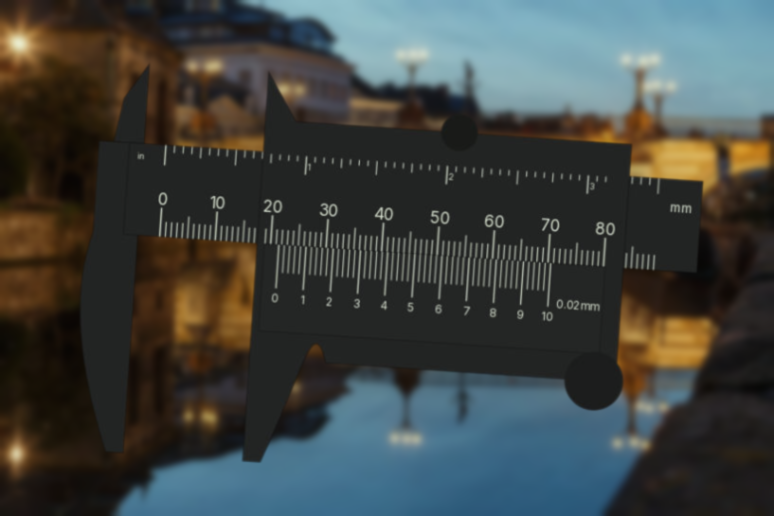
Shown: 21.5 mm
